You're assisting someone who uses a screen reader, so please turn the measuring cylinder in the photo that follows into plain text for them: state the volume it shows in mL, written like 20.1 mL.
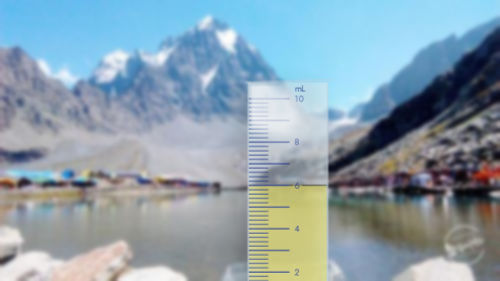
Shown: 6 mL
